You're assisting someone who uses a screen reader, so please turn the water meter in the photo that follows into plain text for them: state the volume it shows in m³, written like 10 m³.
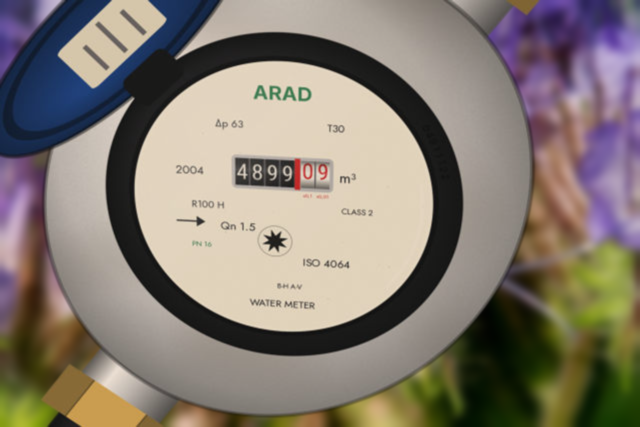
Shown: 4899.09 m³
